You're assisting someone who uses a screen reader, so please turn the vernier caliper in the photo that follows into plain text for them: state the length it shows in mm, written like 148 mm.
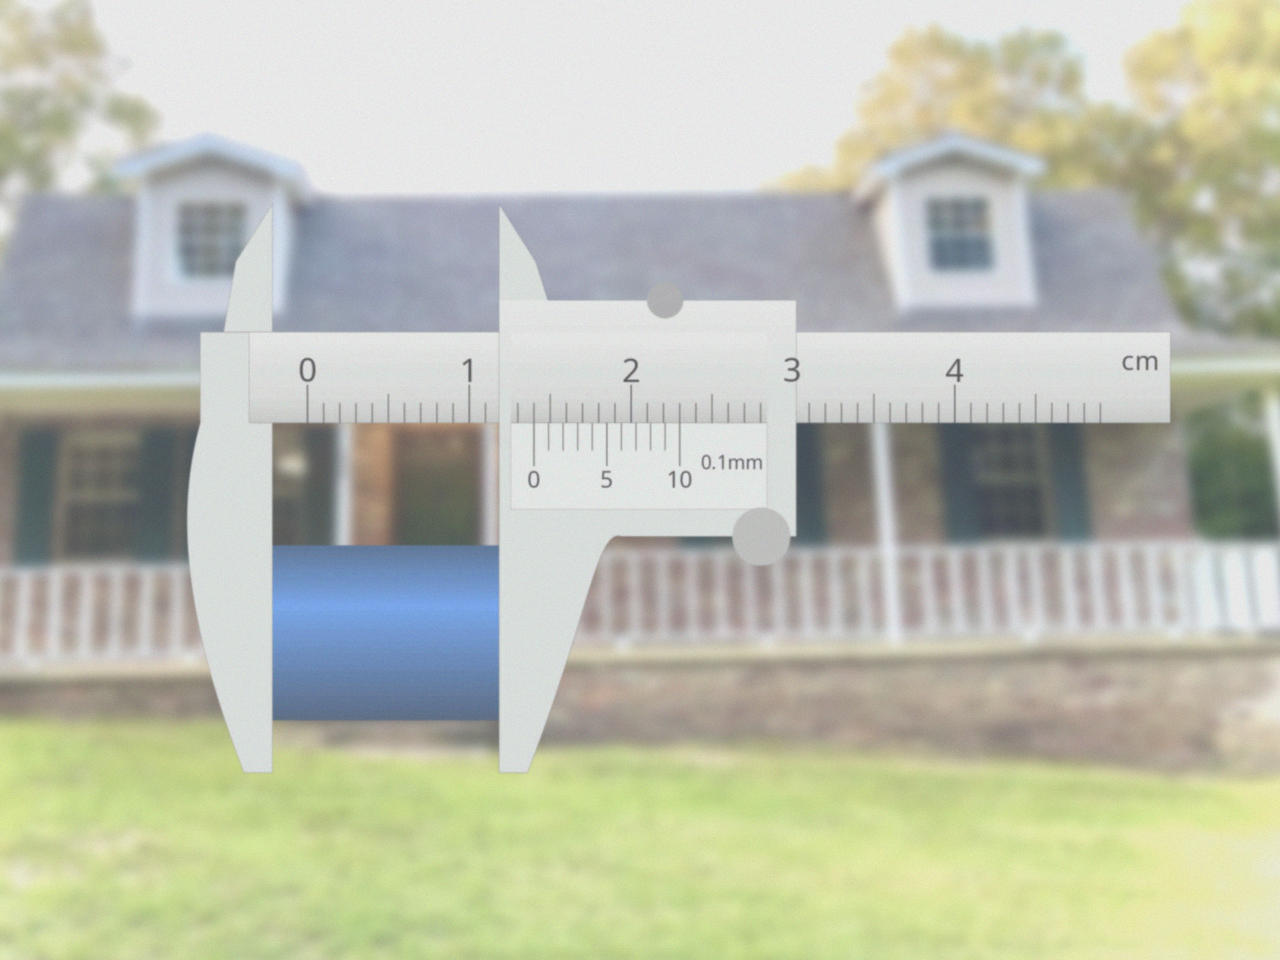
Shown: 14.0 mm
